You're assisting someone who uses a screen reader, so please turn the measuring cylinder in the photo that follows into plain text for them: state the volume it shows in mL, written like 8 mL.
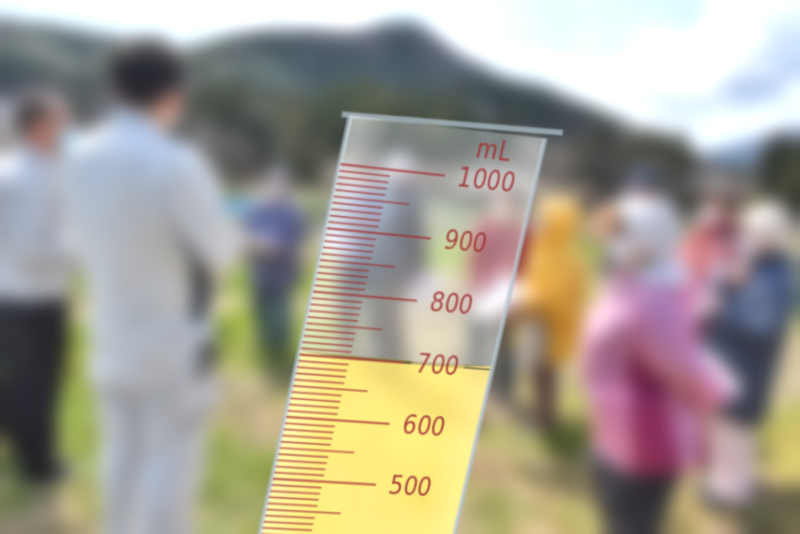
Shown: 700 mL
